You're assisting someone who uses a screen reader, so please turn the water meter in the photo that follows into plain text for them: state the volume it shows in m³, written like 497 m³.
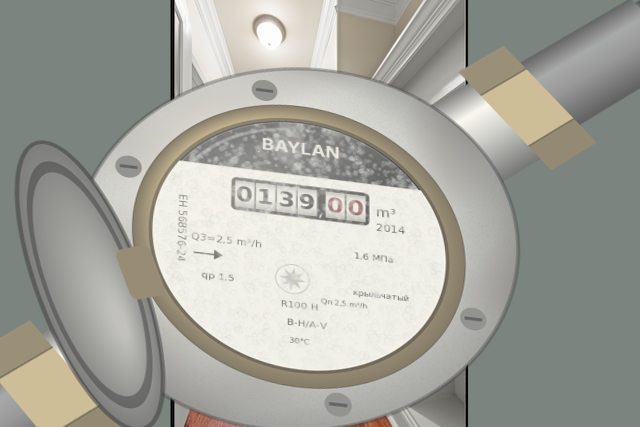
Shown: 139.00 m³
